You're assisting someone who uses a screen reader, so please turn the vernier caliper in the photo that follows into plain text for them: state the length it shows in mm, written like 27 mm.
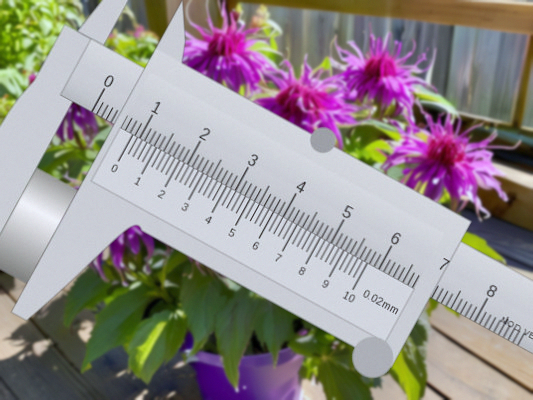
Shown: 8.6 mm
